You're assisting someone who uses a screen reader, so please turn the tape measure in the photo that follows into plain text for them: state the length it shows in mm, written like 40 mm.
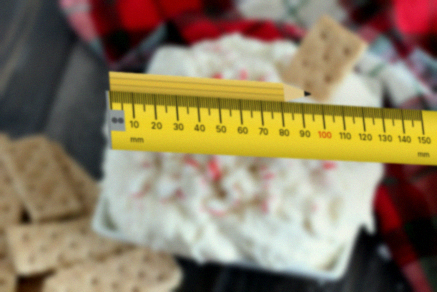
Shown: 95 mm
